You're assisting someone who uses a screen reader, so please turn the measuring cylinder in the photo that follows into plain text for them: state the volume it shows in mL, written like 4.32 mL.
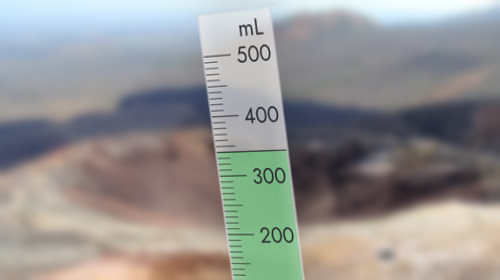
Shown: 340 mL
